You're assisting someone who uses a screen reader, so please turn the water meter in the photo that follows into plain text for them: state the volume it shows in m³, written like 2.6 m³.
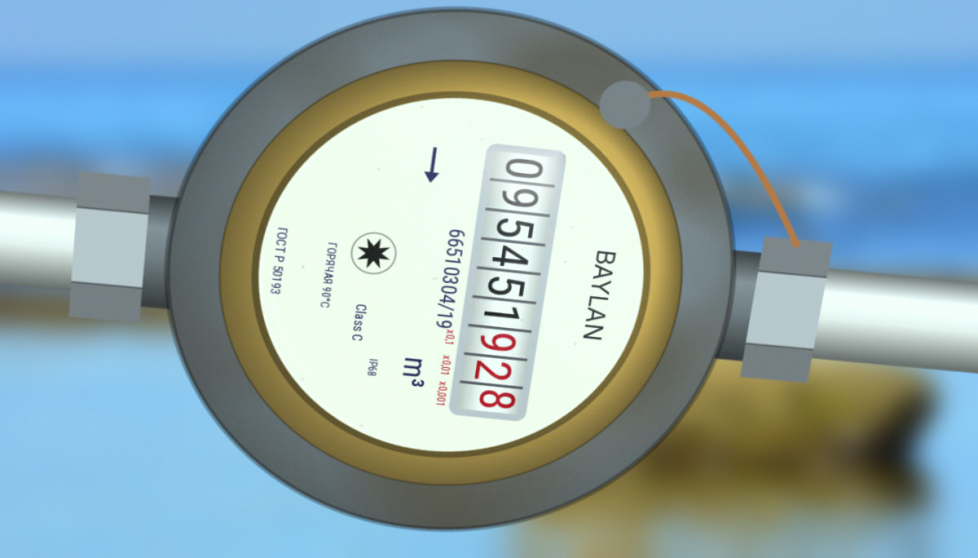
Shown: 95451.928 m³
